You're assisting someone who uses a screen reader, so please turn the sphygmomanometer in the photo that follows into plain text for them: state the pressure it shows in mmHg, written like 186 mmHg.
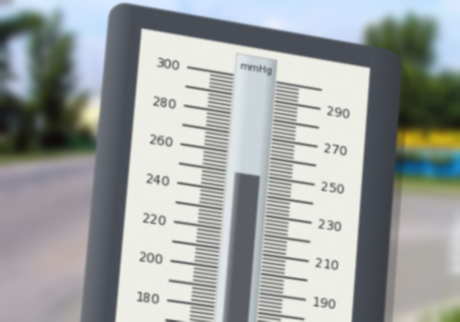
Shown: 250 mmHg
